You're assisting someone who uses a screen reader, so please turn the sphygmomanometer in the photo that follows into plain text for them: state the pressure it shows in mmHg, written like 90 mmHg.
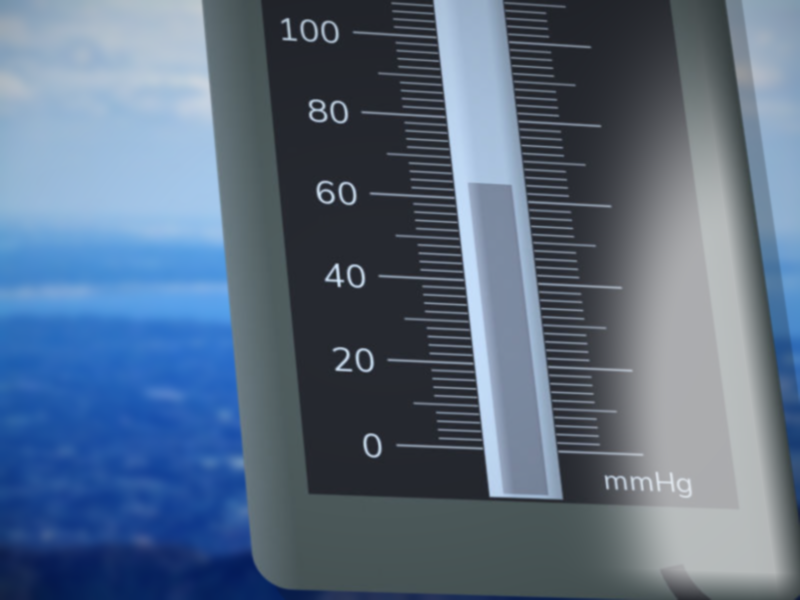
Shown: 64 mmHg
